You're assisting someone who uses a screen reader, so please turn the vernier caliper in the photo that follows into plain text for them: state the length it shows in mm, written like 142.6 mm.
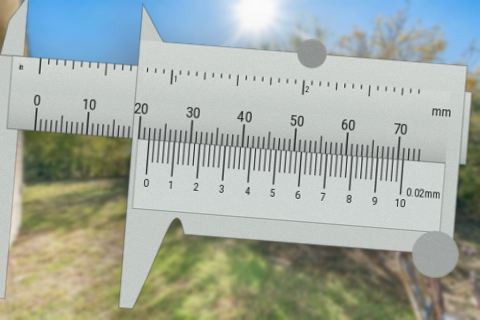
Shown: 22.0 mm
